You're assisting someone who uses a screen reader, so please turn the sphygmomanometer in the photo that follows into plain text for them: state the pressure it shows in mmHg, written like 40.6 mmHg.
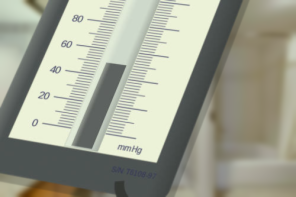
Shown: 50 mmHg
